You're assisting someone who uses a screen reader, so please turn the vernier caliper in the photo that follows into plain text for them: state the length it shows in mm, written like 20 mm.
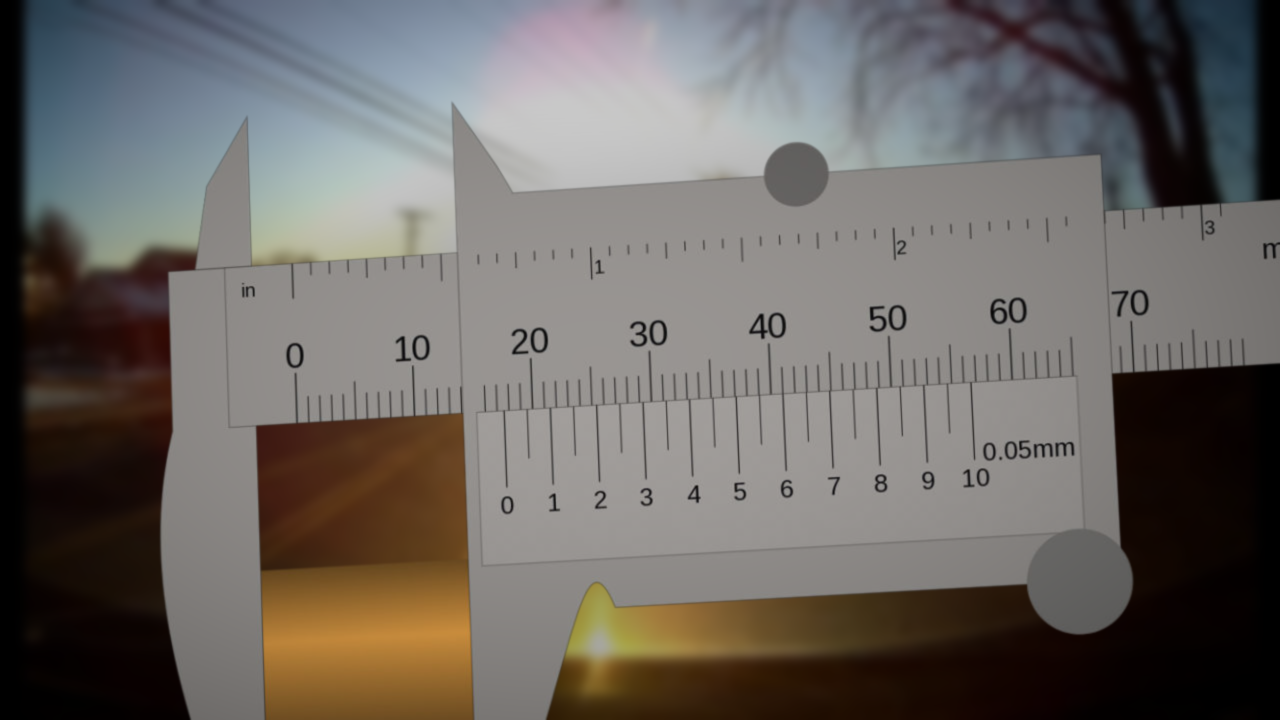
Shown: 17.6 mm
